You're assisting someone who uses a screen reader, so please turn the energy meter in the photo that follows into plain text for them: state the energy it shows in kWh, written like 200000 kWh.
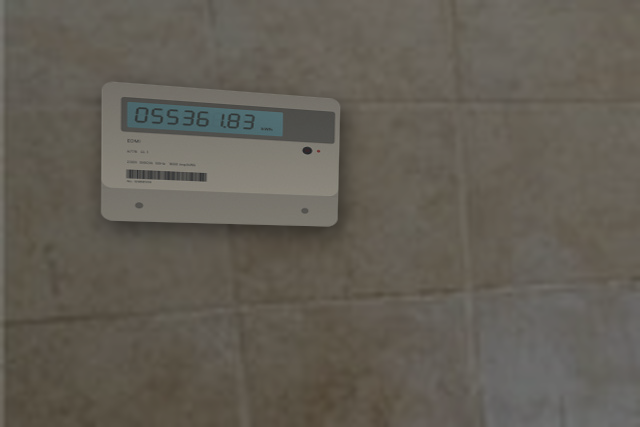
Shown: 55361.83 kWh
